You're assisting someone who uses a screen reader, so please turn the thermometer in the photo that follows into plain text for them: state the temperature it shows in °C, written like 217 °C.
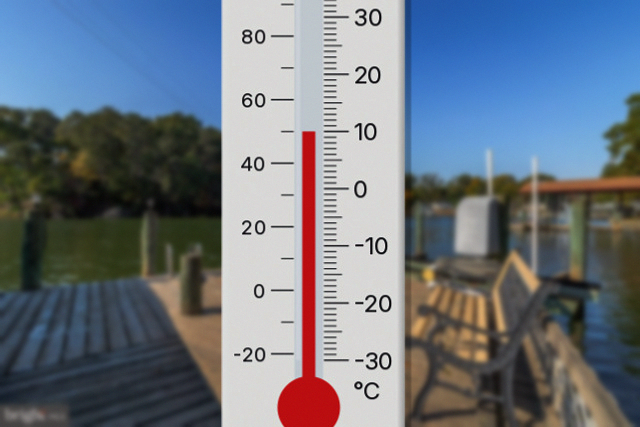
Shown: 10 °C
